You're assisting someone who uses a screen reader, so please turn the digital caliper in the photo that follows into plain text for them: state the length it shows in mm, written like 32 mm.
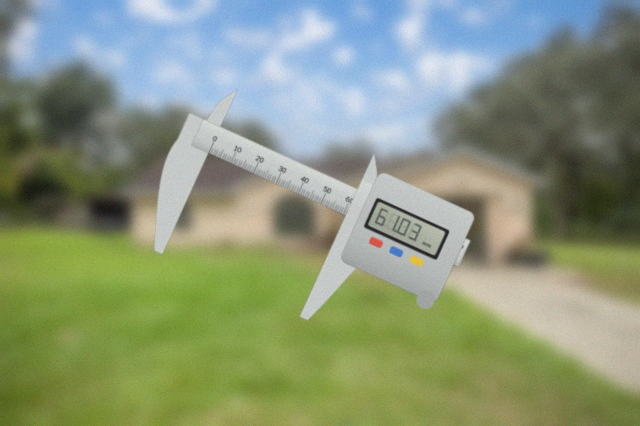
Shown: 61.03 mm
